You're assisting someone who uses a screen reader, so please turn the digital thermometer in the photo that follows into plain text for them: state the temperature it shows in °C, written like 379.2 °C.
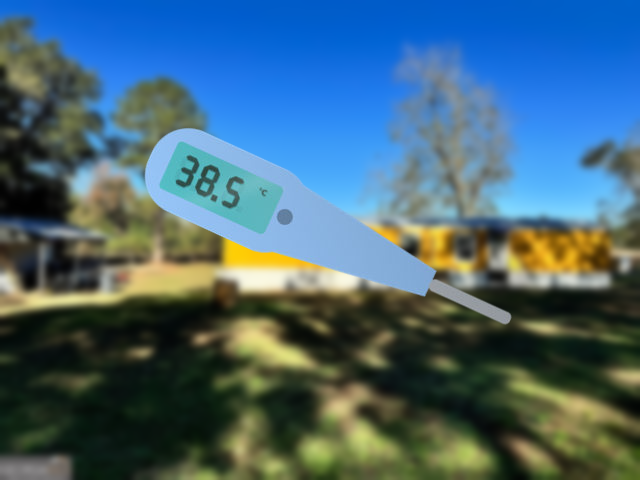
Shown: 38.5 °C
